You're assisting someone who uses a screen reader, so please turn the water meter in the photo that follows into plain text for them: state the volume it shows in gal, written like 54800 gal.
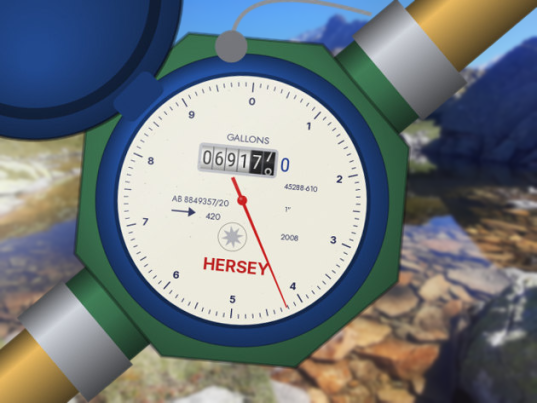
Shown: 691774.2 gal
